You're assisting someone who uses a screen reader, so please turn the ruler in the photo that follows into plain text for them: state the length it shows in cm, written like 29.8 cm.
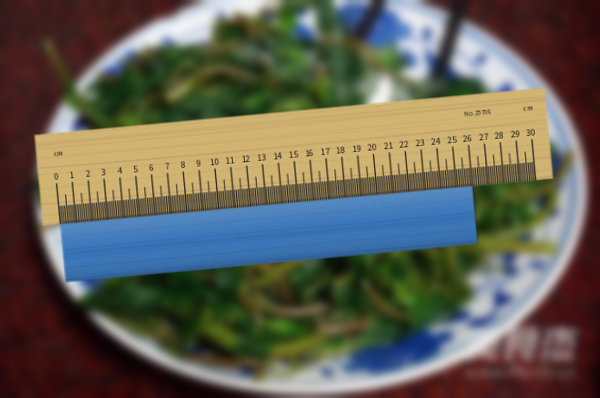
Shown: 26 cm
